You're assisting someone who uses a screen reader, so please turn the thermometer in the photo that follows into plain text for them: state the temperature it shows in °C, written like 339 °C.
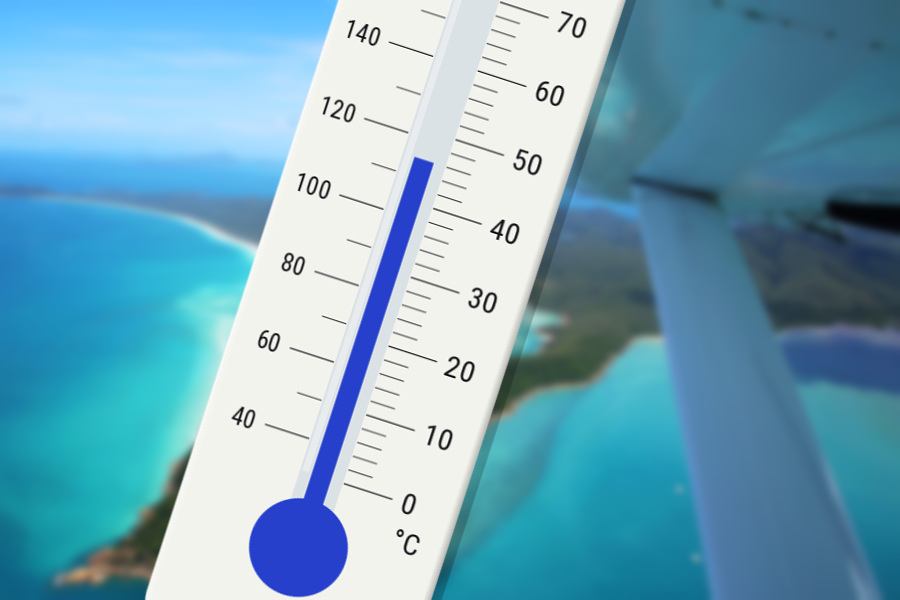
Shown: 46 °C
